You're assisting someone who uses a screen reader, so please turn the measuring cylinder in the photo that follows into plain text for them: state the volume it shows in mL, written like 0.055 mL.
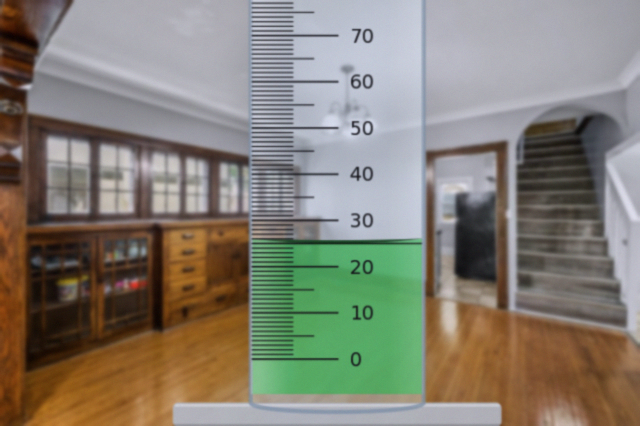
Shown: 25 mL
